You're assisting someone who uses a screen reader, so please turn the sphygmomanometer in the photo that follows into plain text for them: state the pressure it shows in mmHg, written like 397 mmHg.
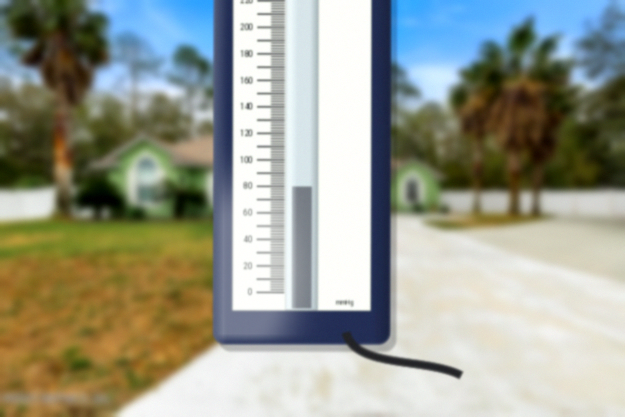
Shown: 80 mmHg
